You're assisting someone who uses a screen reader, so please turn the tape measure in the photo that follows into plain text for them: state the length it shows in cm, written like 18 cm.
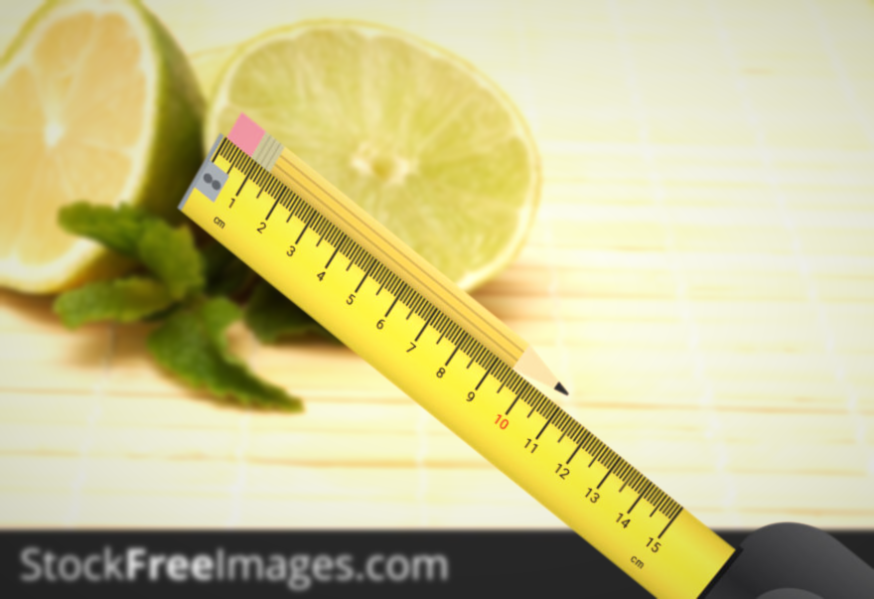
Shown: 11 cm
